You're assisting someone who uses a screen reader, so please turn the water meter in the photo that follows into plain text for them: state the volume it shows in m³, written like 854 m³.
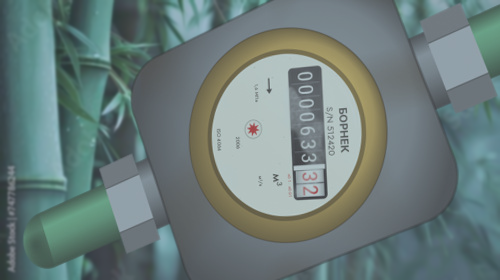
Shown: 633.32 m³
